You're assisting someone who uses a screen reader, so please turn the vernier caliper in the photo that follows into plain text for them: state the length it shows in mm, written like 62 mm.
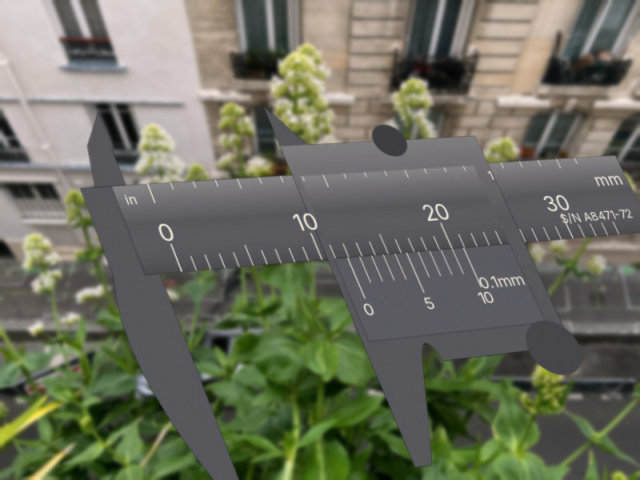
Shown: 11.9 mm
